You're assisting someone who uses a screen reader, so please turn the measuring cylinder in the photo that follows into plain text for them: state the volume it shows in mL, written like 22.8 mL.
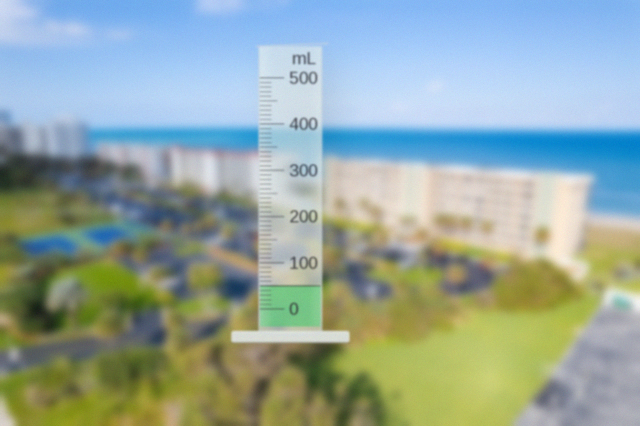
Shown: 50 mL
